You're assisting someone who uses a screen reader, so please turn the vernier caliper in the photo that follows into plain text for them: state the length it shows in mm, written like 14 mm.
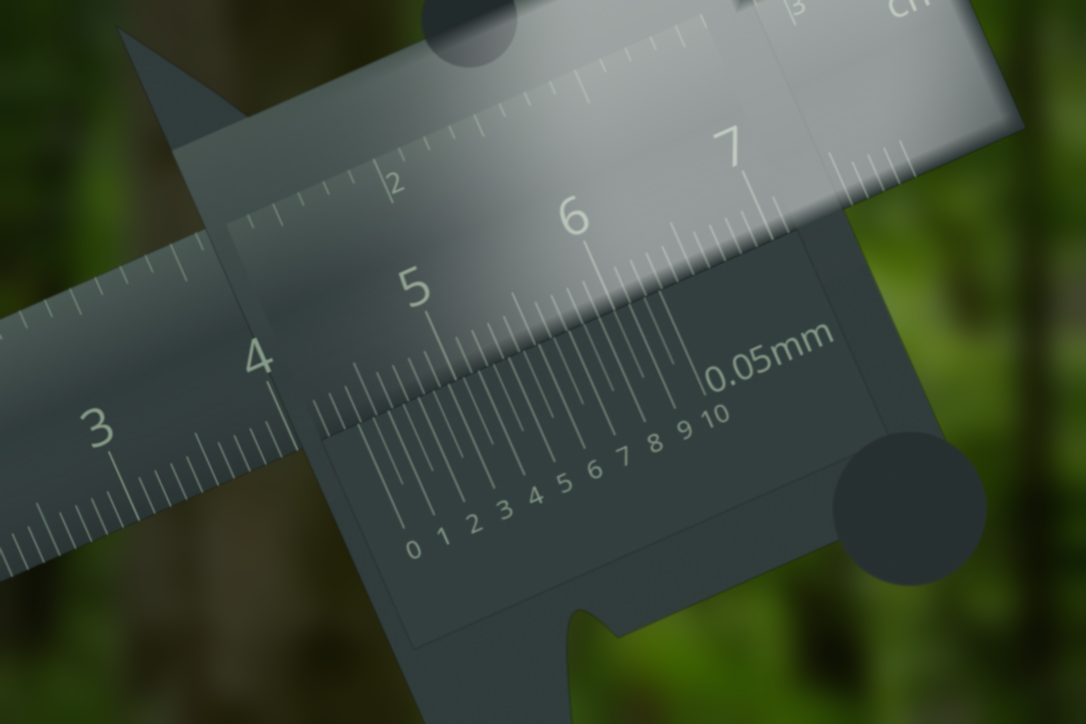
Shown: 43.8 mm
